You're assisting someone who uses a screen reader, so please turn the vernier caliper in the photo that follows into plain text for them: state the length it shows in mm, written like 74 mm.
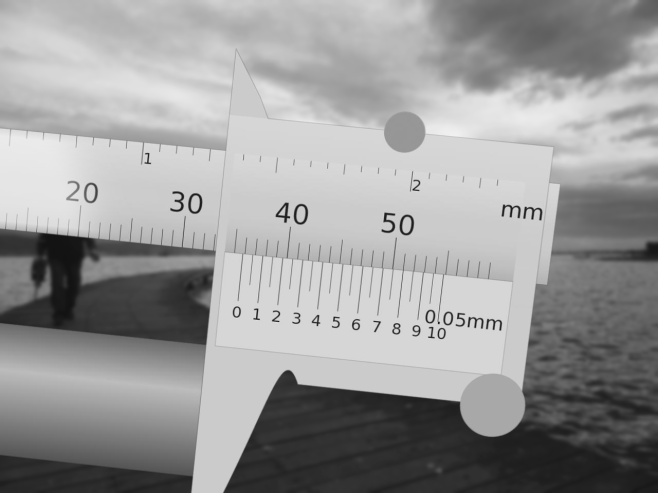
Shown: 35.8 mm
